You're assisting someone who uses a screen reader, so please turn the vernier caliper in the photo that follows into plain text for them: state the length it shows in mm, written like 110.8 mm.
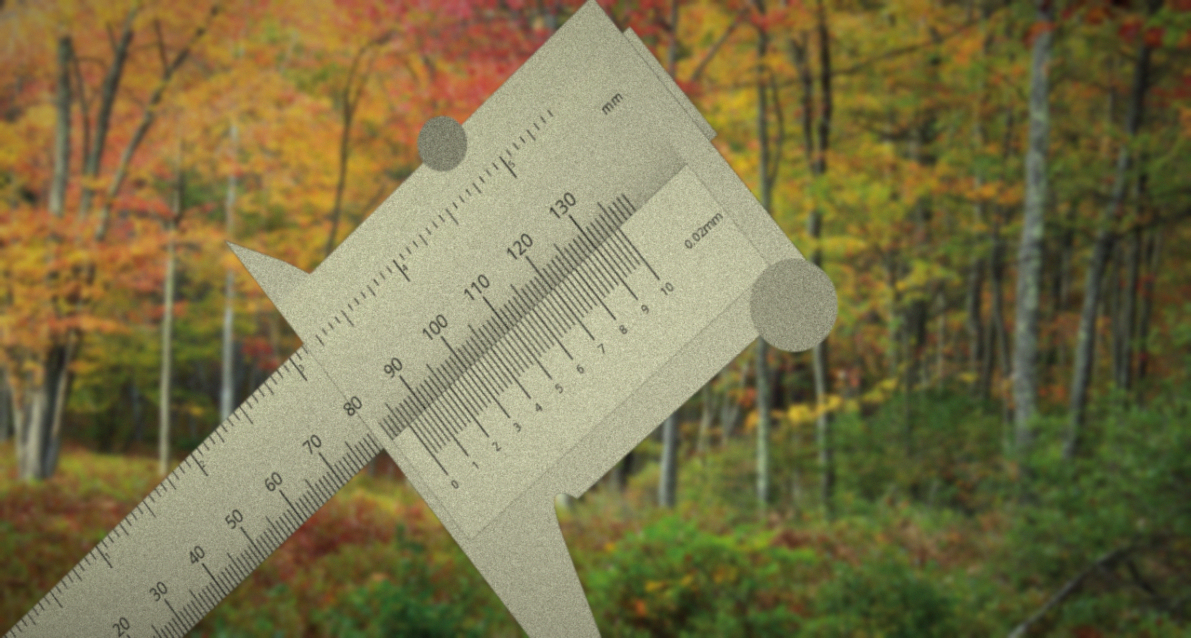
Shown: 86.0 mm
